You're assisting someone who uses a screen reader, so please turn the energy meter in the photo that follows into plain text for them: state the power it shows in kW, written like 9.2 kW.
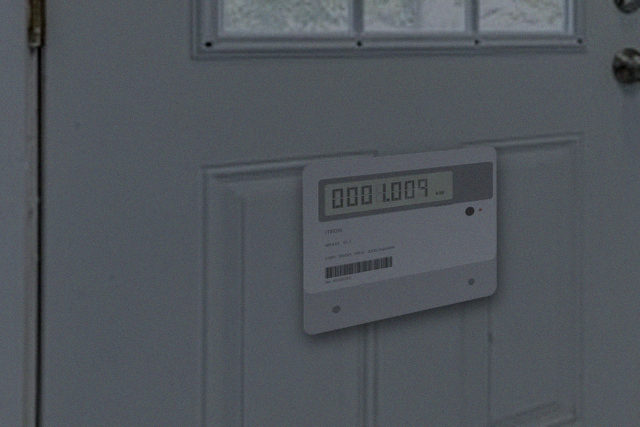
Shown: 1.009 kW
